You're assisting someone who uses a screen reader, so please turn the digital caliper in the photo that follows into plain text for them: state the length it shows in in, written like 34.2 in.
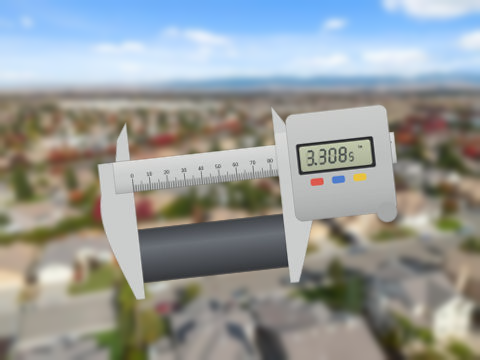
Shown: 3.3085 in
